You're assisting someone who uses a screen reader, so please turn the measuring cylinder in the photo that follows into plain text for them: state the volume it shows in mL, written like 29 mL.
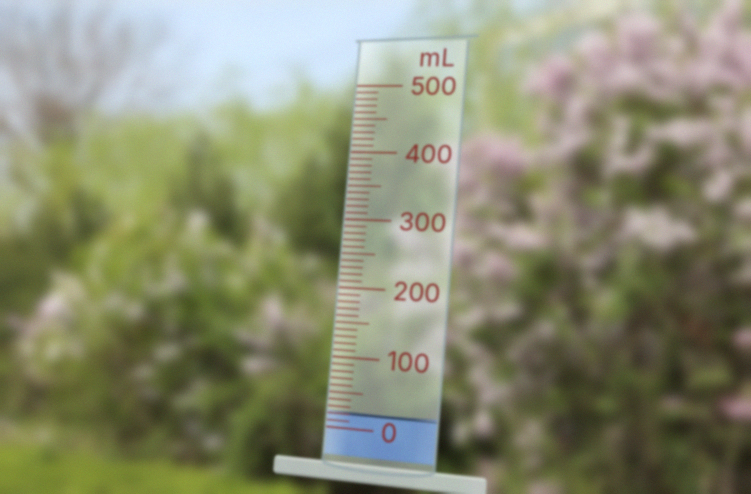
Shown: 20 mL
